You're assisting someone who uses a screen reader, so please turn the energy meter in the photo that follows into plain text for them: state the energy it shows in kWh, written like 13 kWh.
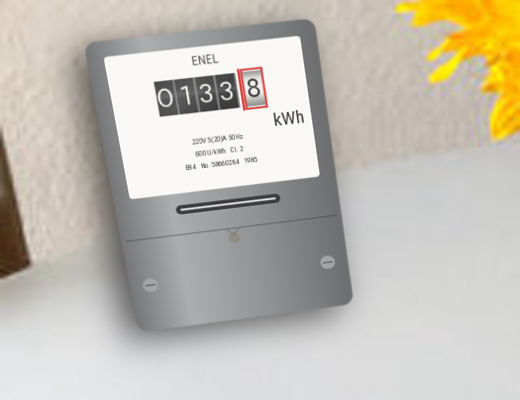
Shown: 133.8 kWh
